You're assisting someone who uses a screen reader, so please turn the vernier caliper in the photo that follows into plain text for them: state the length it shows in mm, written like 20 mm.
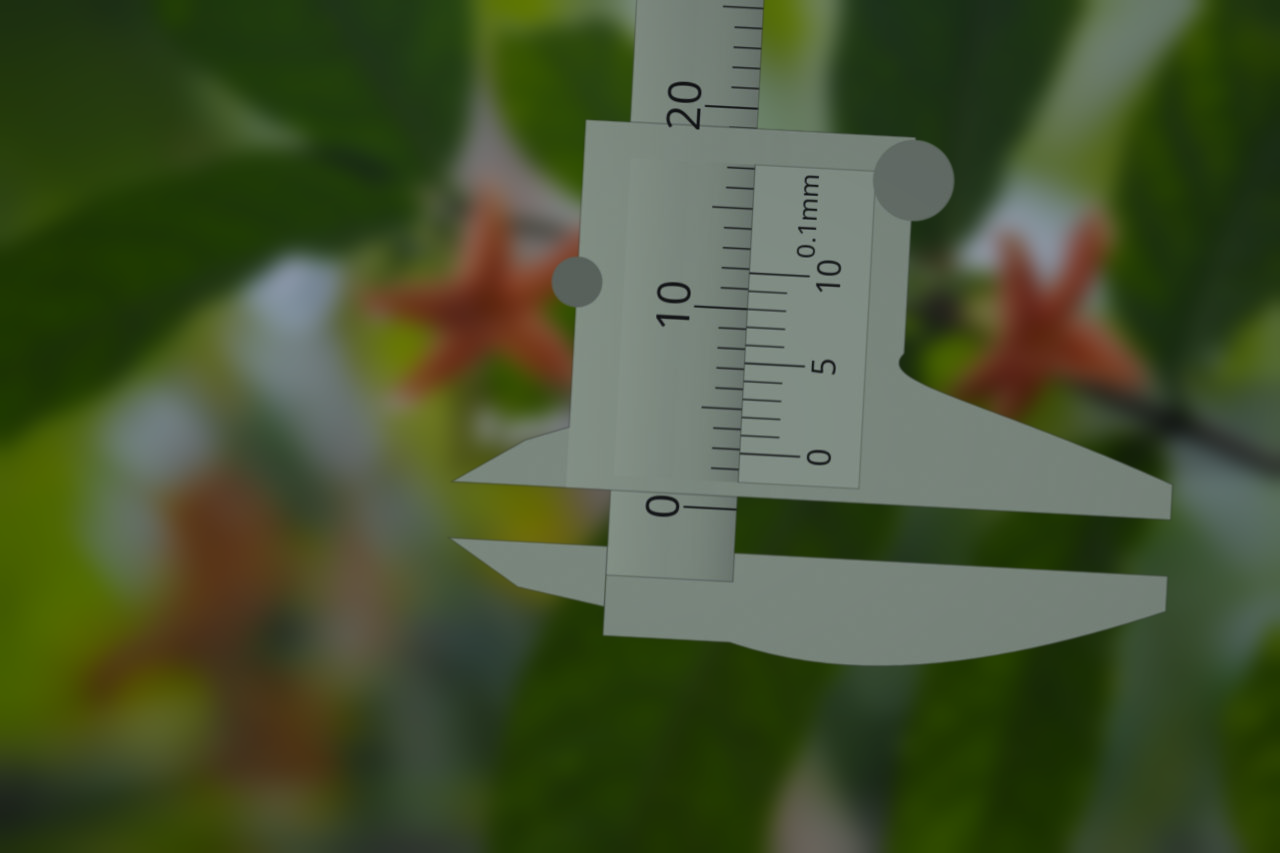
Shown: 2.8 mm
